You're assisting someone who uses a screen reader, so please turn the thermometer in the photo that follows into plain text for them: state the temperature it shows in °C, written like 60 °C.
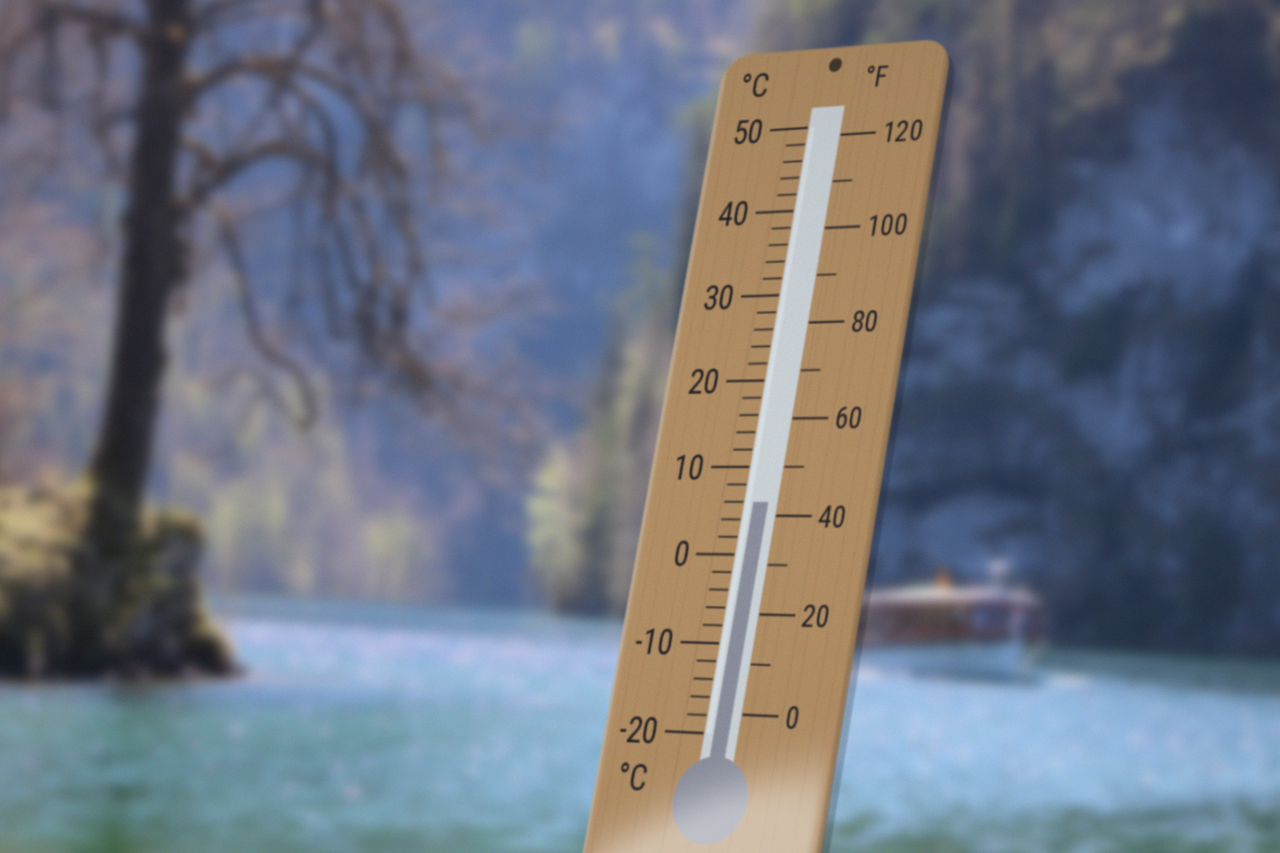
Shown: 6 °C
